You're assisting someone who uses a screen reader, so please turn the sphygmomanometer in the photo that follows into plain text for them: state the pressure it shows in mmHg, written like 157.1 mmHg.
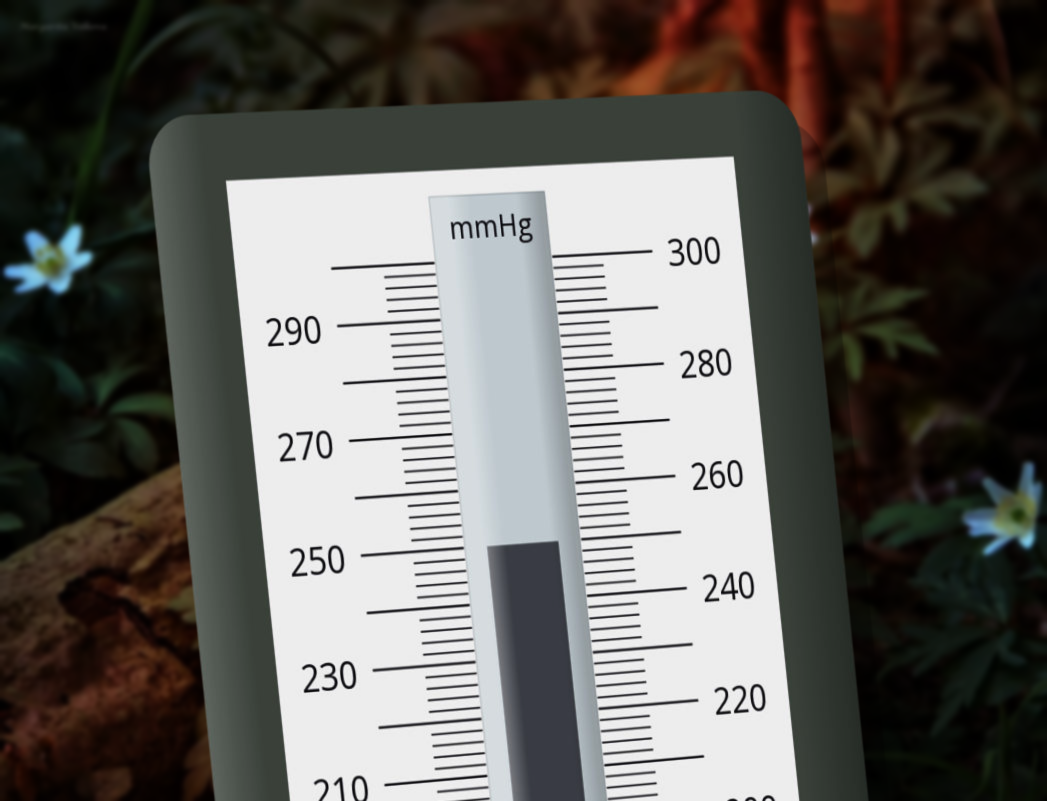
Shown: 250 mmHg
